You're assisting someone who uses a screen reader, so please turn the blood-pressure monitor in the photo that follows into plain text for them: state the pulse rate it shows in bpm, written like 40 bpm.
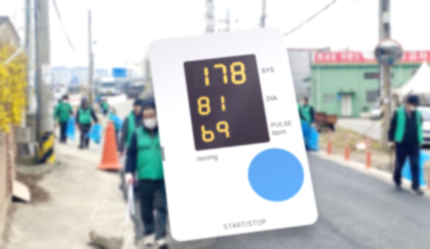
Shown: 69 bpm
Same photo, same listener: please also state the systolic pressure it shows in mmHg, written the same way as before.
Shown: 178 mmHg
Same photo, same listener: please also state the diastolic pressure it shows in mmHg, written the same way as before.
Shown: 81 mmHg
